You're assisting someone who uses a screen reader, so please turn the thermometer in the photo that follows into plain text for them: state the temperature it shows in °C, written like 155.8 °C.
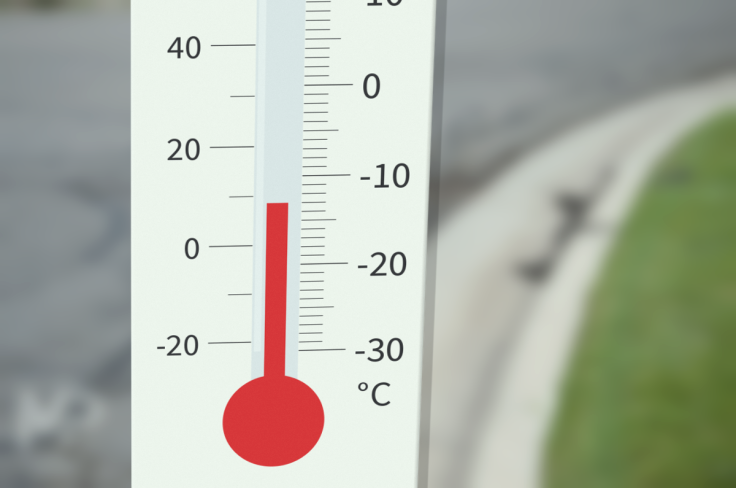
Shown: -13 °C
